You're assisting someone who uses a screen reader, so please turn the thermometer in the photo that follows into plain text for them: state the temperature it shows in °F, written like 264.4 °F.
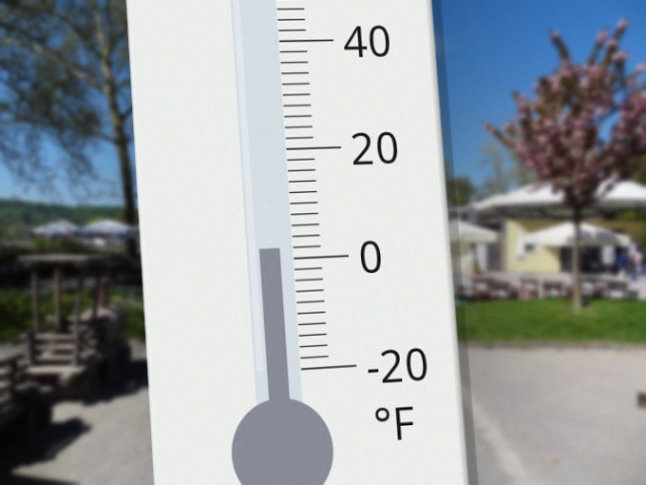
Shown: 2 °F
